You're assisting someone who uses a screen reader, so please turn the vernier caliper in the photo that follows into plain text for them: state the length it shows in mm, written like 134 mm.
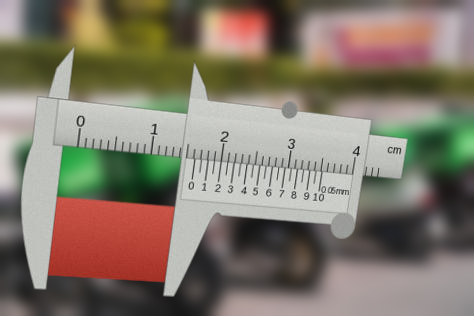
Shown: 16.2 mm
